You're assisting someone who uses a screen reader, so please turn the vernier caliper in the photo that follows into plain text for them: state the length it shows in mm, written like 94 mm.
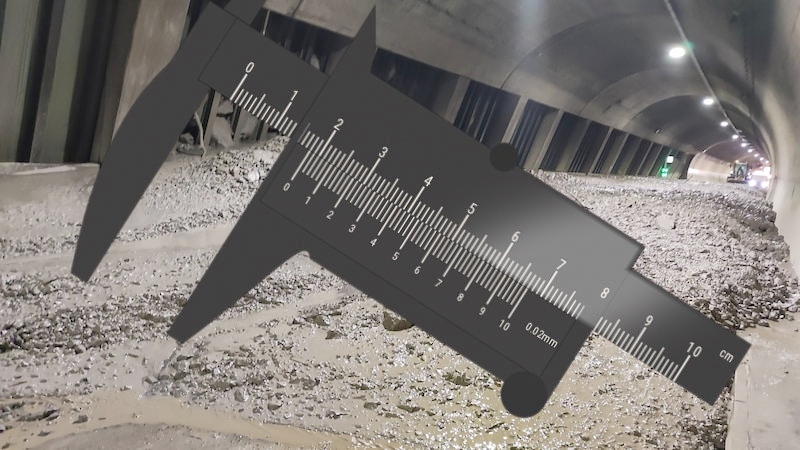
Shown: 18.0 mm
